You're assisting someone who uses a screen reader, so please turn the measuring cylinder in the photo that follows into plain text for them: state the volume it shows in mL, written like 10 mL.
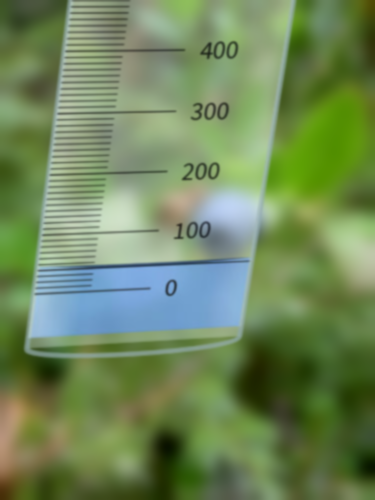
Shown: 40 mL
